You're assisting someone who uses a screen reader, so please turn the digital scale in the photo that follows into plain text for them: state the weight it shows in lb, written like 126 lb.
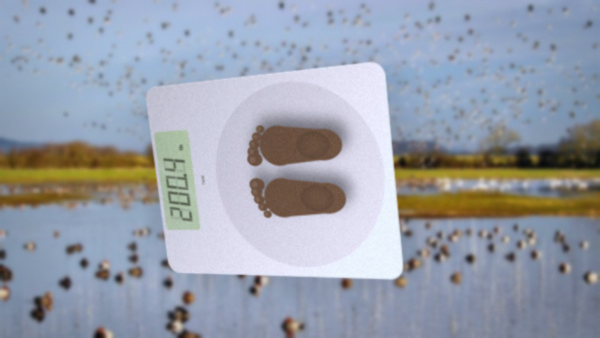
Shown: 200.4 lb
